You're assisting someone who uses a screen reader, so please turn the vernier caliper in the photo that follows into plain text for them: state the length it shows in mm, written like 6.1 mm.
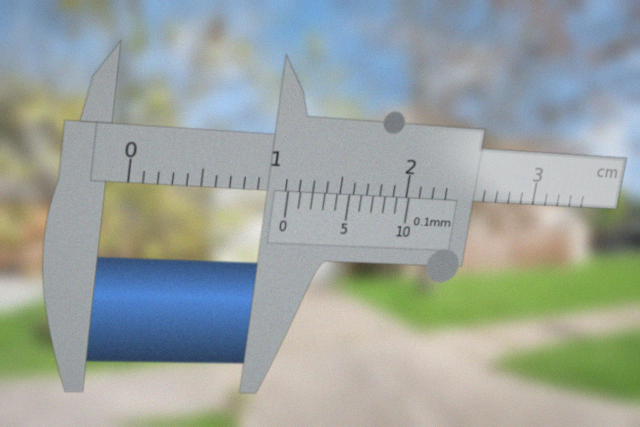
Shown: 11.2 mm
